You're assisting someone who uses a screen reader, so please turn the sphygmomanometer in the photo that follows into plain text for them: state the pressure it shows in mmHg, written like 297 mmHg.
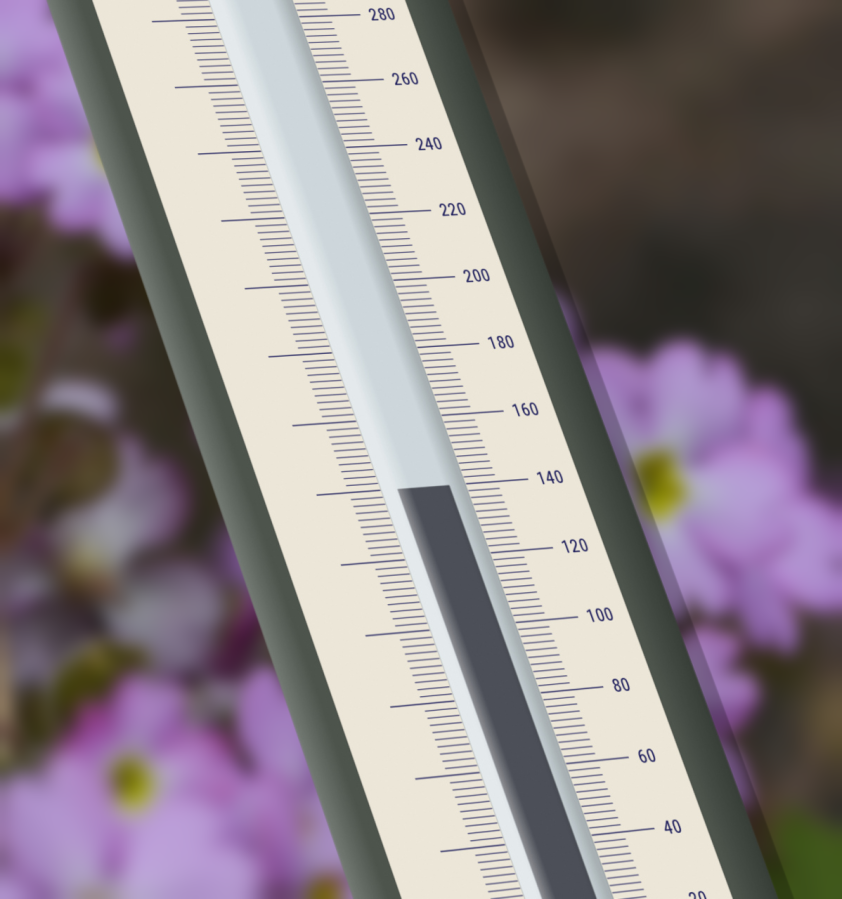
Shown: 140 mmHg
